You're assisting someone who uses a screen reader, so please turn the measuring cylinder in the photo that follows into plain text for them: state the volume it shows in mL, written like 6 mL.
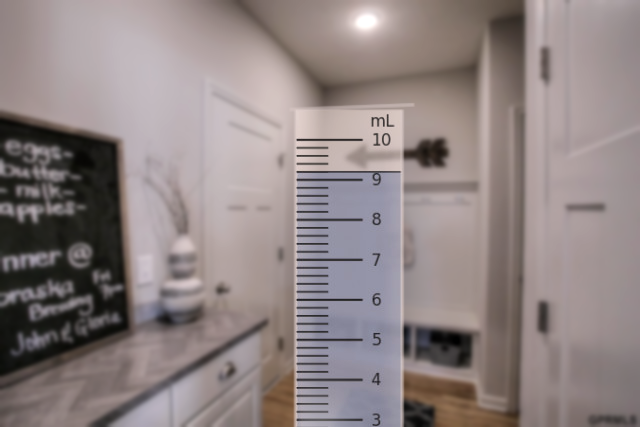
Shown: 9.2 mL
